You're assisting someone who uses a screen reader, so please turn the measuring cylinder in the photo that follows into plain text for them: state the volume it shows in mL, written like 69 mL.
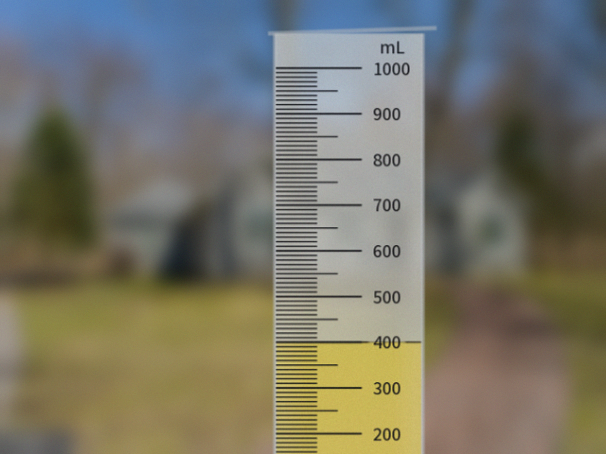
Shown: 400 mL
